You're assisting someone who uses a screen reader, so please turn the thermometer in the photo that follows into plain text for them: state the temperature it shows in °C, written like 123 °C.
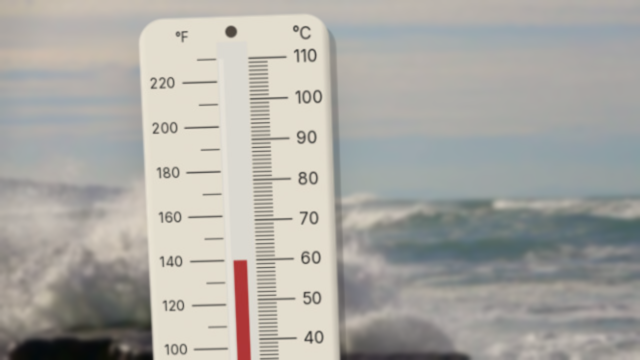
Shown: 60 °C
